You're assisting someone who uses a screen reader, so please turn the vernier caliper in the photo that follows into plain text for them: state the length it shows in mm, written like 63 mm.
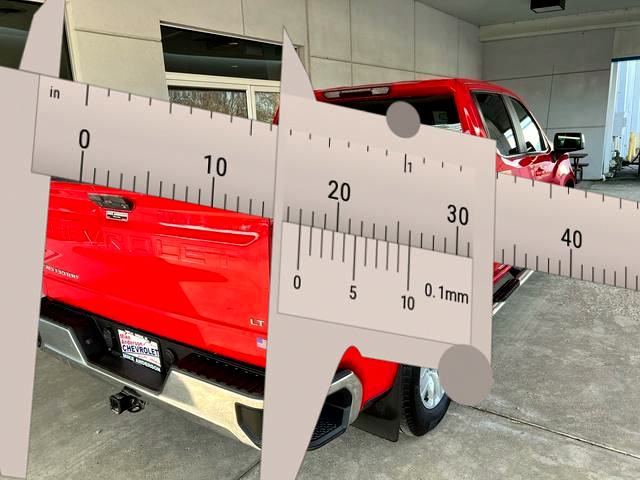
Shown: 17.0 mm
